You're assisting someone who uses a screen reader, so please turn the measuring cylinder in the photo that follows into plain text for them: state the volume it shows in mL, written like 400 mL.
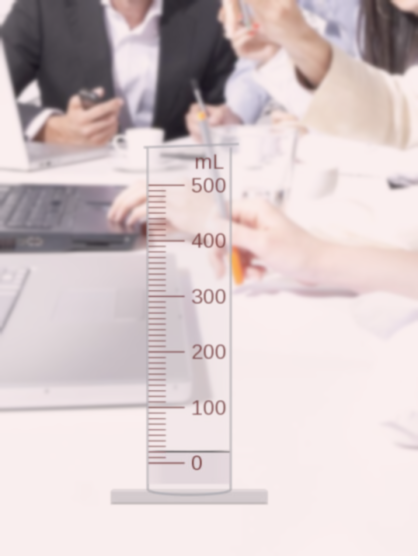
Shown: 20 mL
